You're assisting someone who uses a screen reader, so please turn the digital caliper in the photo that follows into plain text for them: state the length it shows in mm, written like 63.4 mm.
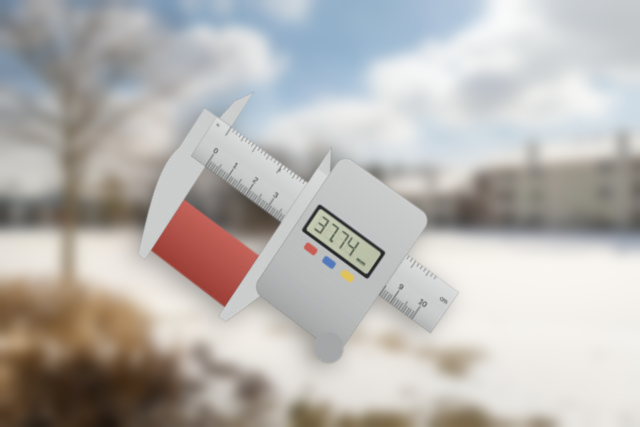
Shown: 37.74 mm
